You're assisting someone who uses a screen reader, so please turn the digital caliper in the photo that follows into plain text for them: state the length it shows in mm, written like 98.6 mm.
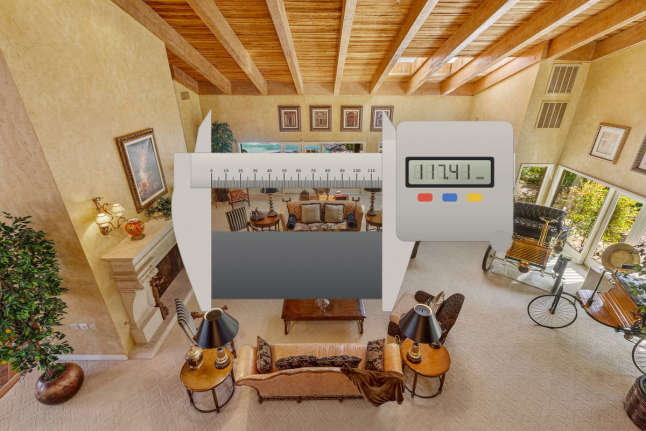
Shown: 117.41 mm
